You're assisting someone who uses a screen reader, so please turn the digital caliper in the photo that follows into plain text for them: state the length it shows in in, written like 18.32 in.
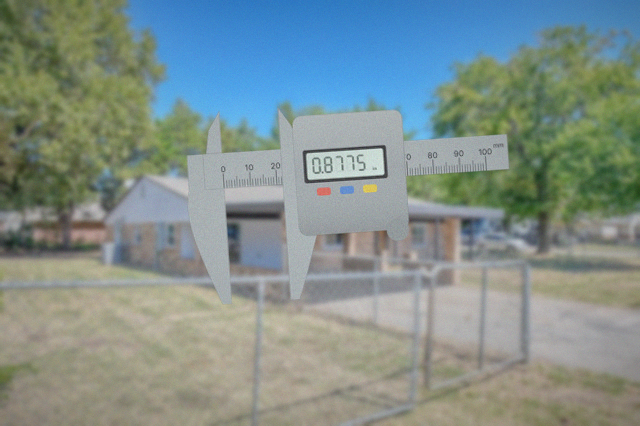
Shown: 0.8775 in
